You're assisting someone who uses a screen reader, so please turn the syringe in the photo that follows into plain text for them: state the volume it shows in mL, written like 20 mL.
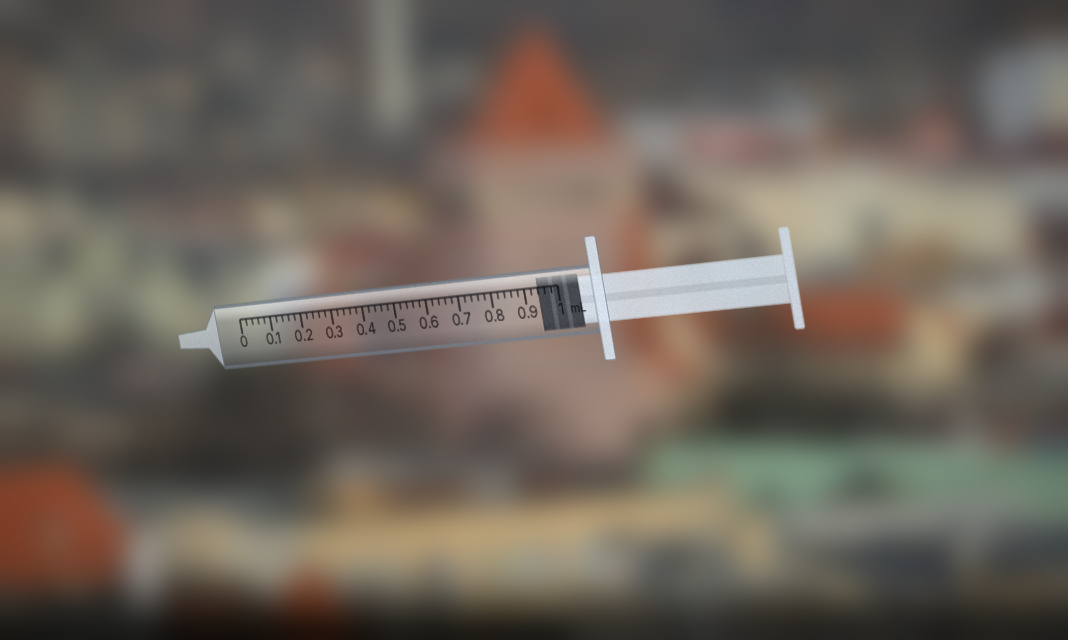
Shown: 0.94 mL
